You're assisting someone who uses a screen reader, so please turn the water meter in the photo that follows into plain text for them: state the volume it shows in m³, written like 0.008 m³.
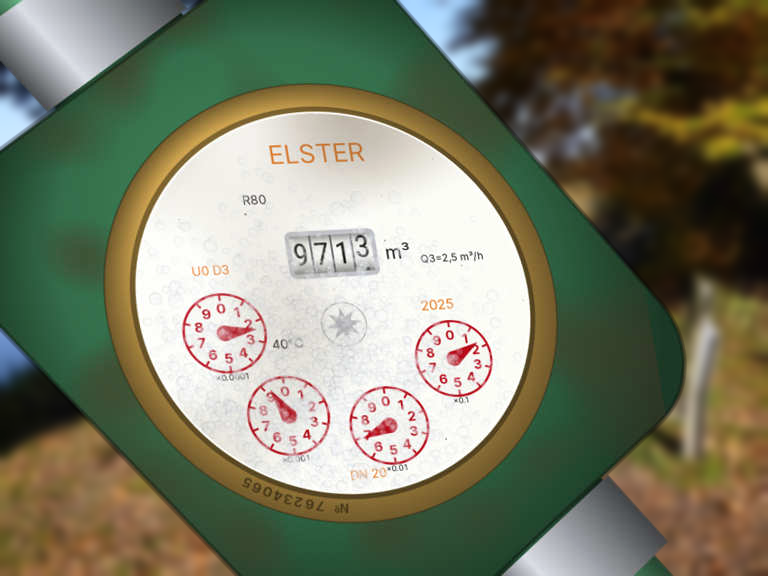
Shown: 9713.1692 m³
